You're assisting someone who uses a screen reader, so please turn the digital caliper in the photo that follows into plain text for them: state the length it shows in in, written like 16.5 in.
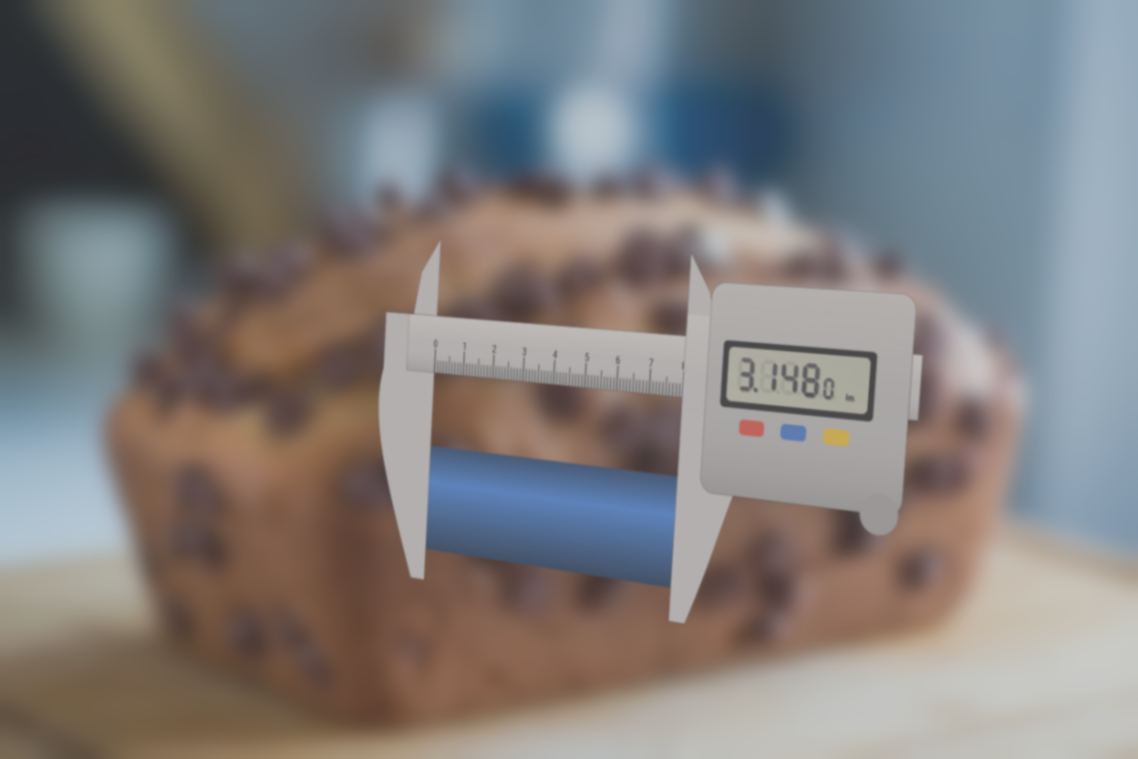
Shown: 3.1480 in
